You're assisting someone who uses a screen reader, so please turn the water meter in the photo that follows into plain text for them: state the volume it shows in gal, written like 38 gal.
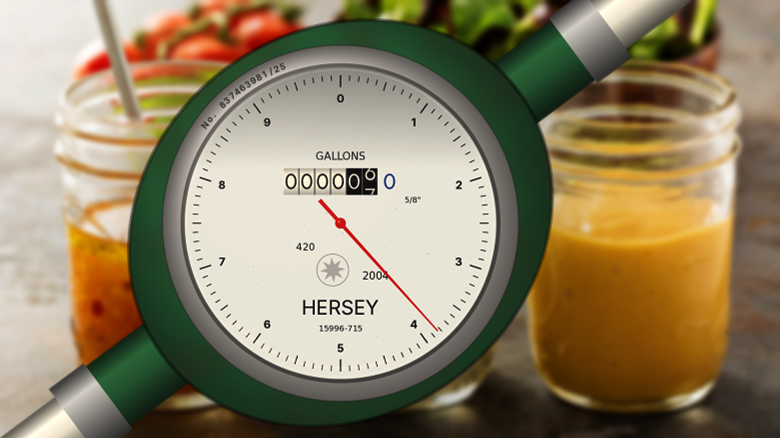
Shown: 63.8 gal
